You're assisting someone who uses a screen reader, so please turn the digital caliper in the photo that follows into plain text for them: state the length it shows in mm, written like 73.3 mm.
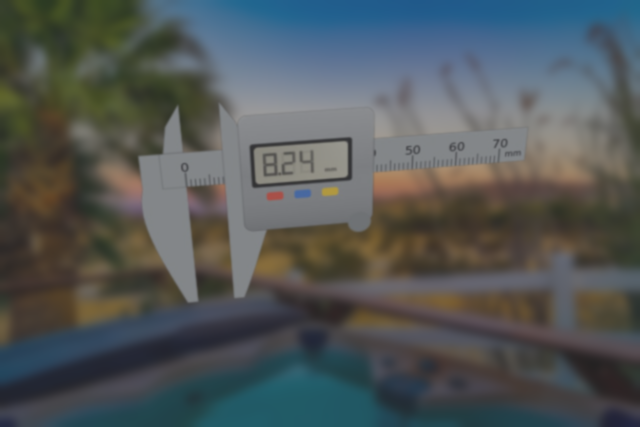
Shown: 8.24 mm
